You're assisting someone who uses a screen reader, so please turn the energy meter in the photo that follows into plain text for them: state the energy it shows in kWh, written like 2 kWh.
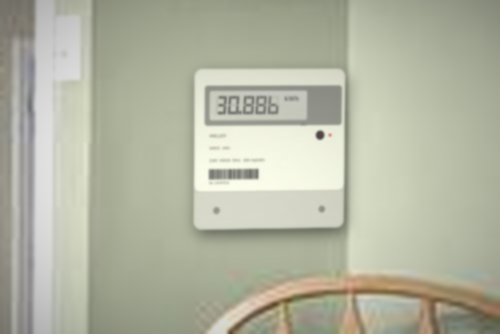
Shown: 30.886 kWh
